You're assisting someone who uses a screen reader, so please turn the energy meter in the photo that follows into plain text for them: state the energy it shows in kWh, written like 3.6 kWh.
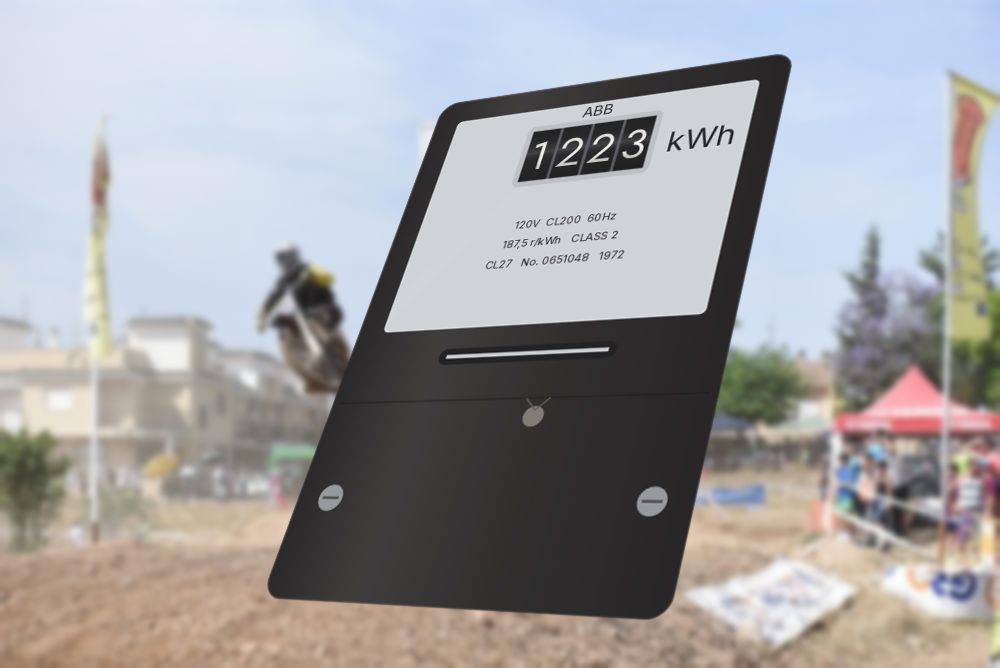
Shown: 1223 kWh
